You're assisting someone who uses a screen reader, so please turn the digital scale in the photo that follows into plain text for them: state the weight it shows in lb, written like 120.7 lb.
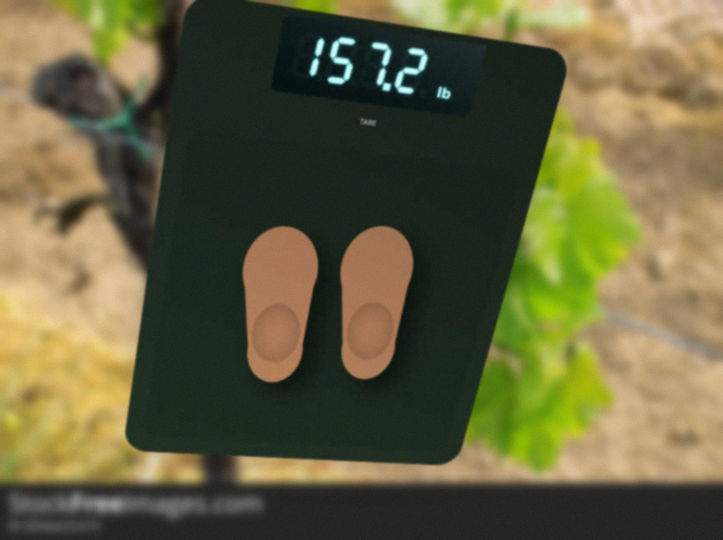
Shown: 157.2 lb
